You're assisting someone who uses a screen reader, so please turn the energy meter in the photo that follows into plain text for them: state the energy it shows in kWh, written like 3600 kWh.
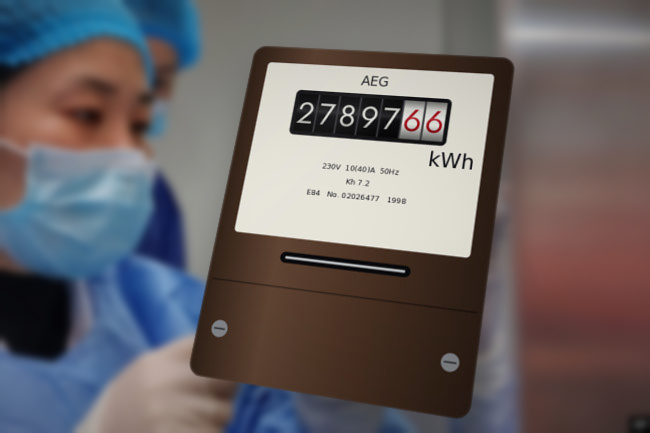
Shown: 27897.66 kWh
